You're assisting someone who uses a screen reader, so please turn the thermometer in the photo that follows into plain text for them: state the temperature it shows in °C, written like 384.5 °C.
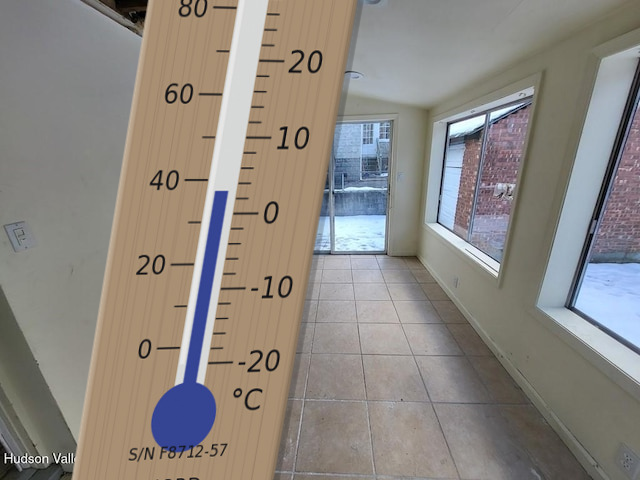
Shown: 3 °C
